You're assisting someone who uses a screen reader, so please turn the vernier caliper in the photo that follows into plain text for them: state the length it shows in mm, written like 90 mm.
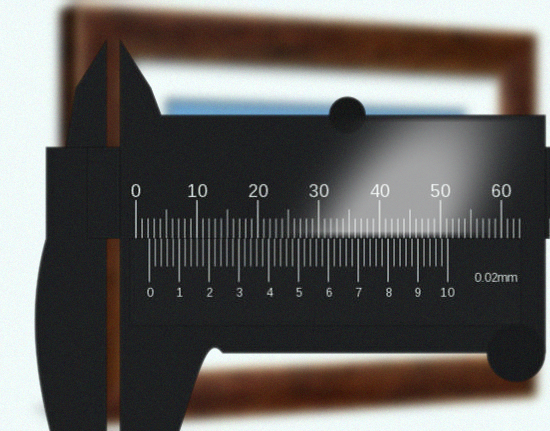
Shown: 2.2 mm
